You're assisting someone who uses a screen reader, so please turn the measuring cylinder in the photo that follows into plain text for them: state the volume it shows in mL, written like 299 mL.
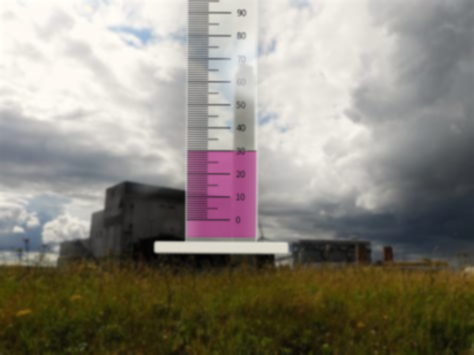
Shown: 30 mL
